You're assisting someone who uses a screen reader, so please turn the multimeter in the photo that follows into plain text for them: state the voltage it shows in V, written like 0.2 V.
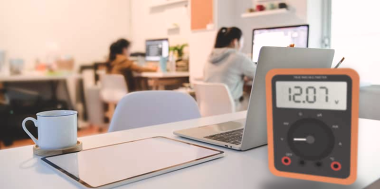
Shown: 12.07 V
